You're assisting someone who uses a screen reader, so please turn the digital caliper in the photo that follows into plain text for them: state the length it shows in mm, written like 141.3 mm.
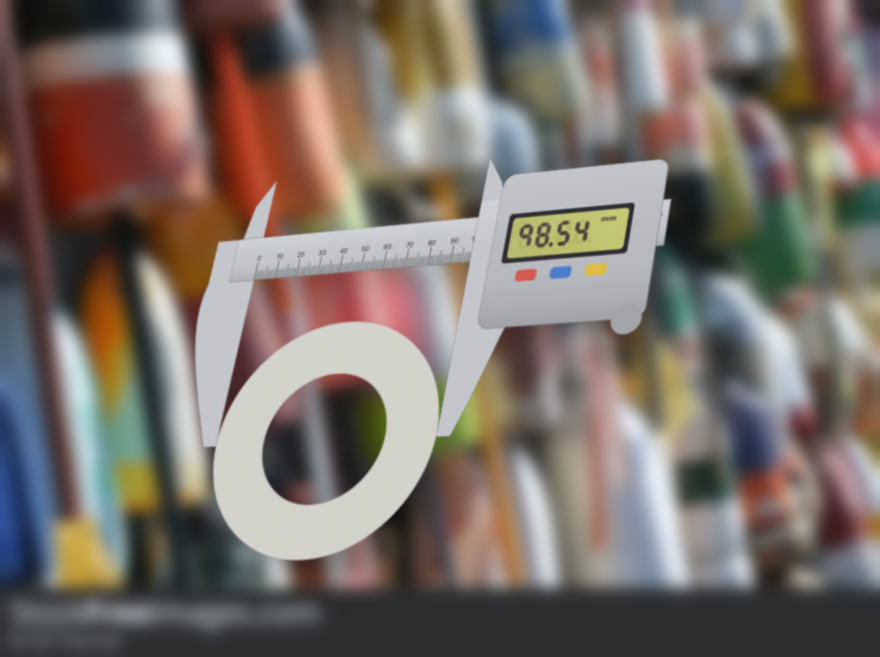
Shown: 98.54 mm
